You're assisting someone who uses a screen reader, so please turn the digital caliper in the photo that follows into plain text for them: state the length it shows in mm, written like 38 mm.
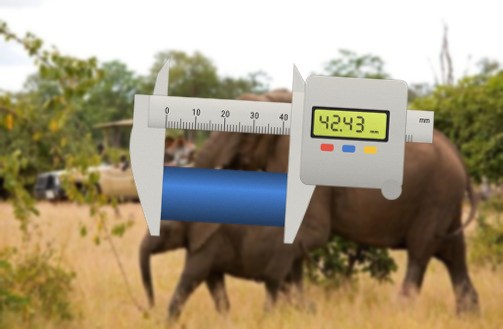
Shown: 42.43 mm
